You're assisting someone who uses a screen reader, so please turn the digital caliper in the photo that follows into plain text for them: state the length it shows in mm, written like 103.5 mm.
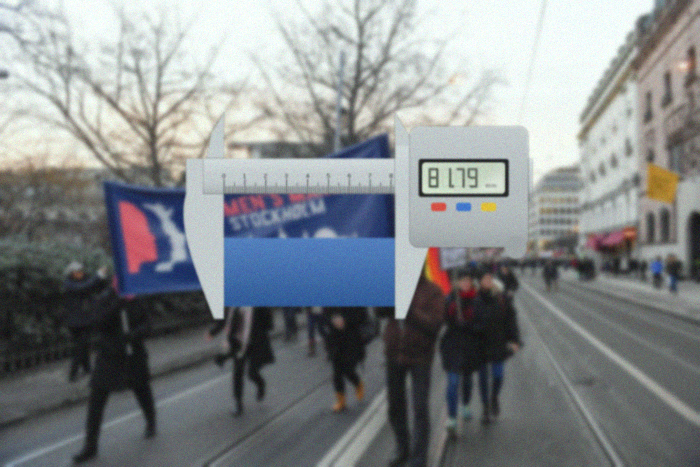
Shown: 81.79 mm
